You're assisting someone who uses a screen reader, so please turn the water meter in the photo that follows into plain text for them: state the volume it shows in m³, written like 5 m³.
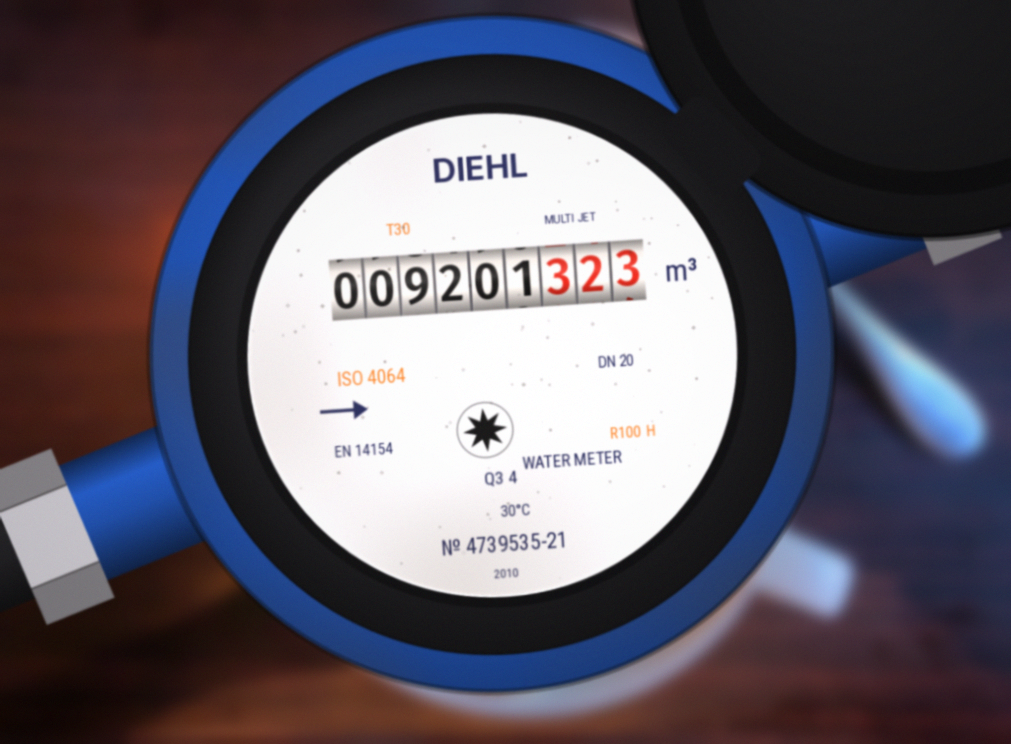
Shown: 9201.323 m³
